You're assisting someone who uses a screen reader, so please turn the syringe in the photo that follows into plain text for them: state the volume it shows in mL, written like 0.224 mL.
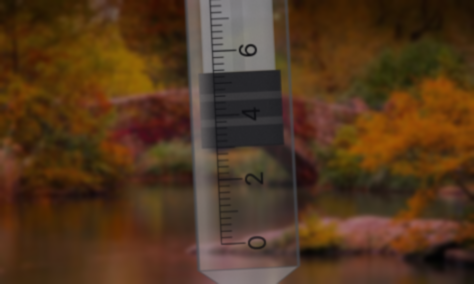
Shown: 3 mL
